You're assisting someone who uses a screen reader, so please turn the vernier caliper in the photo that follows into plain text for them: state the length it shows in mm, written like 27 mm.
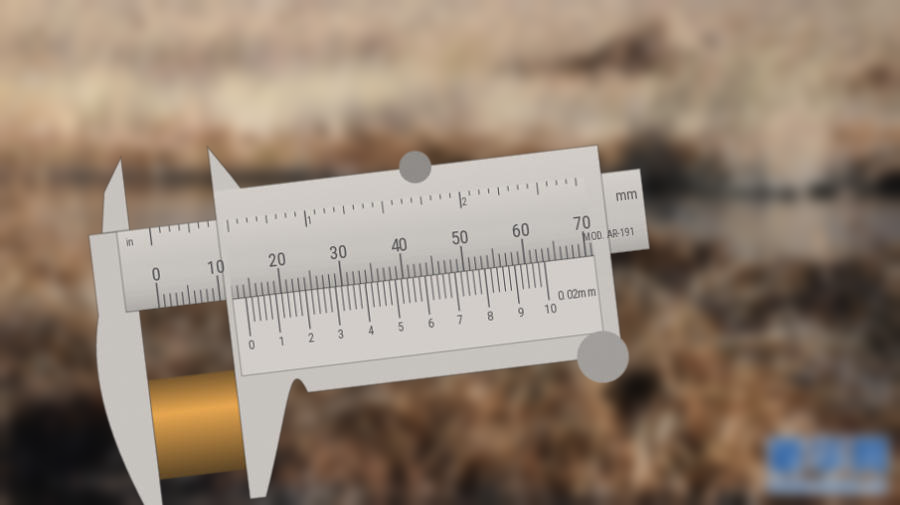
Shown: 14.2 mm
